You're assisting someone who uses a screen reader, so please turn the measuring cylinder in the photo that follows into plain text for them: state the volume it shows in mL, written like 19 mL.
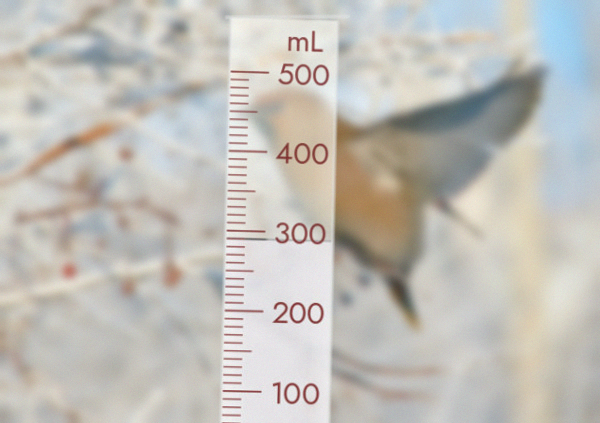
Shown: 290 mL
